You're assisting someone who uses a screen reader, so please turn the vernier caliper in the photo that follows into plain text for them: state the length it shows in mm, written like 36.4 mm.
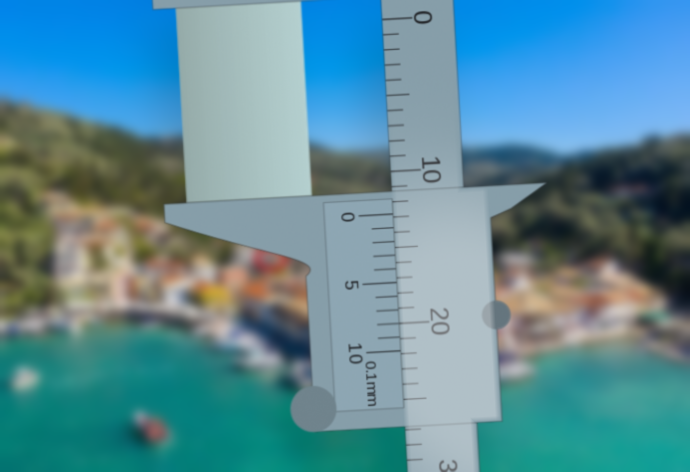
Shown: 12.8 mm
